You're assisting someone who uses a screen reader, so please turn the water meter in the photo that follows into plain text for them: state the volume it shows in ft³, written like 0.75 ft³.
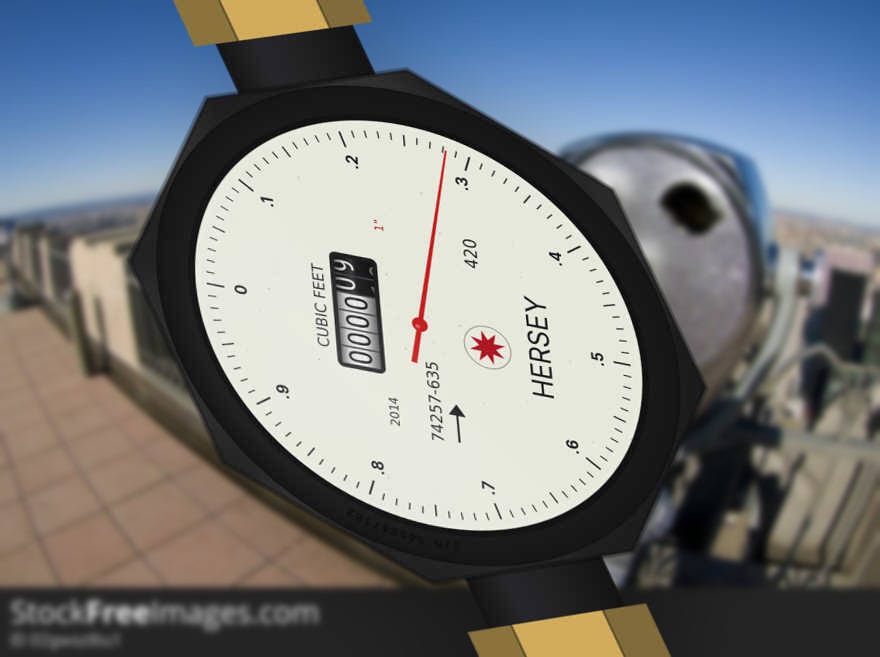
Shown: 9.28 ft³
